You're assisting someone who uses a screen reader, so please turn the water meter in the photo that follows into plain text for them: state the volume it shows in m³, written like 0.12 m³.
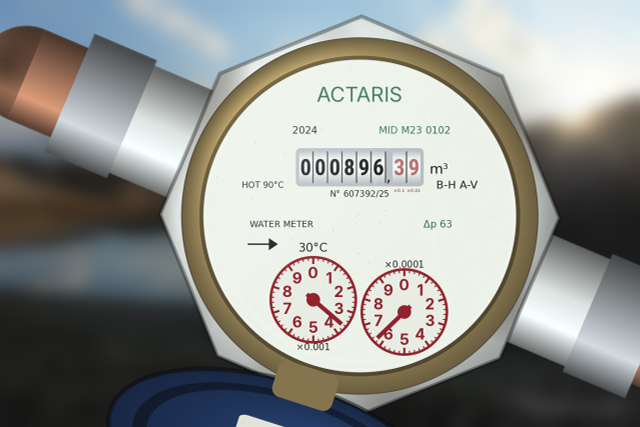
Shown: 896.3936 m³
